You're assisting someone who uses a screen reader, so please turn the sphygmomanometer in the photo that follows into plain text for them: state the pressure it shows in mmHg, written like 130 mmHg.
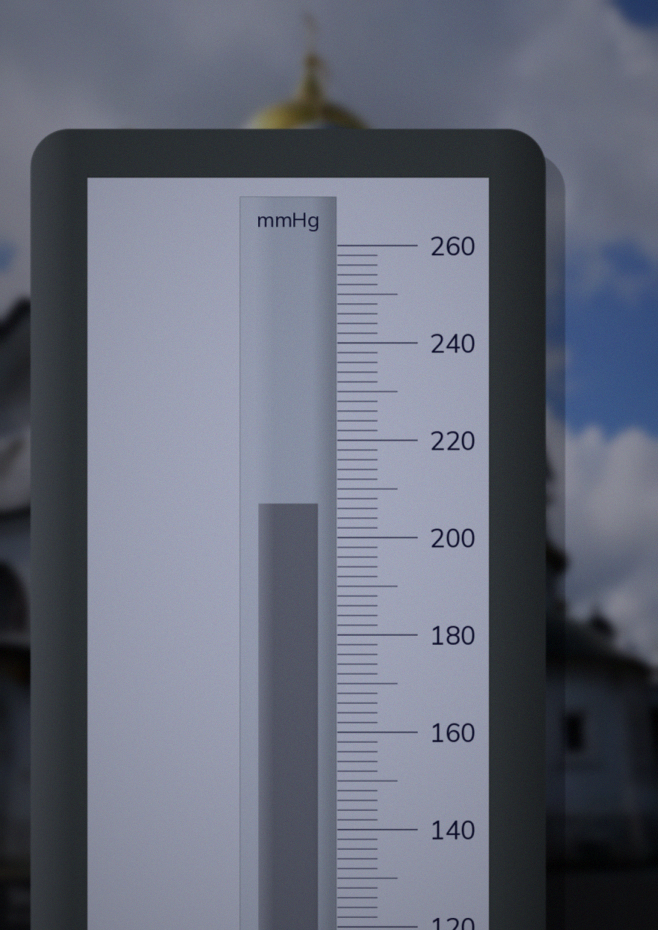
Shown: 207 mmHg
